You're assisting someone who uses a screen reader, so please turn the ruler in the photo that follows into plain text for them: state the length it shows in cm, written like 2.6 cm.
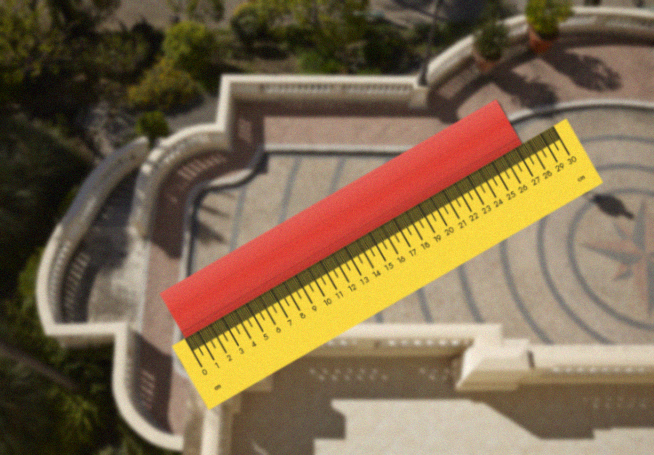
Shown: 27.5 cm
